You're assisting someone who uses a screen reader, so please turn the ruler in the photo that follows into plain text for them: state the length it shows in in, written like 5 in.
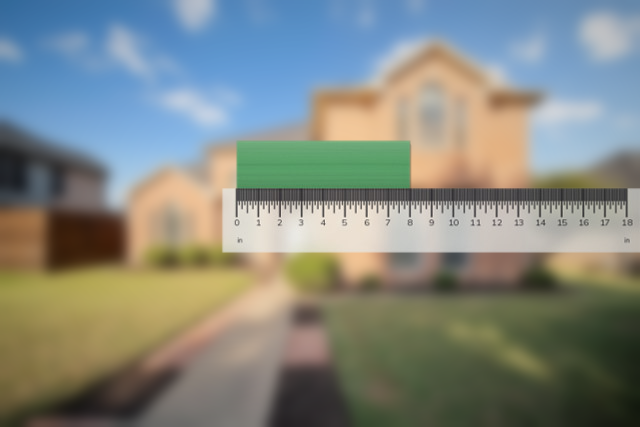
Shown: 8 in
